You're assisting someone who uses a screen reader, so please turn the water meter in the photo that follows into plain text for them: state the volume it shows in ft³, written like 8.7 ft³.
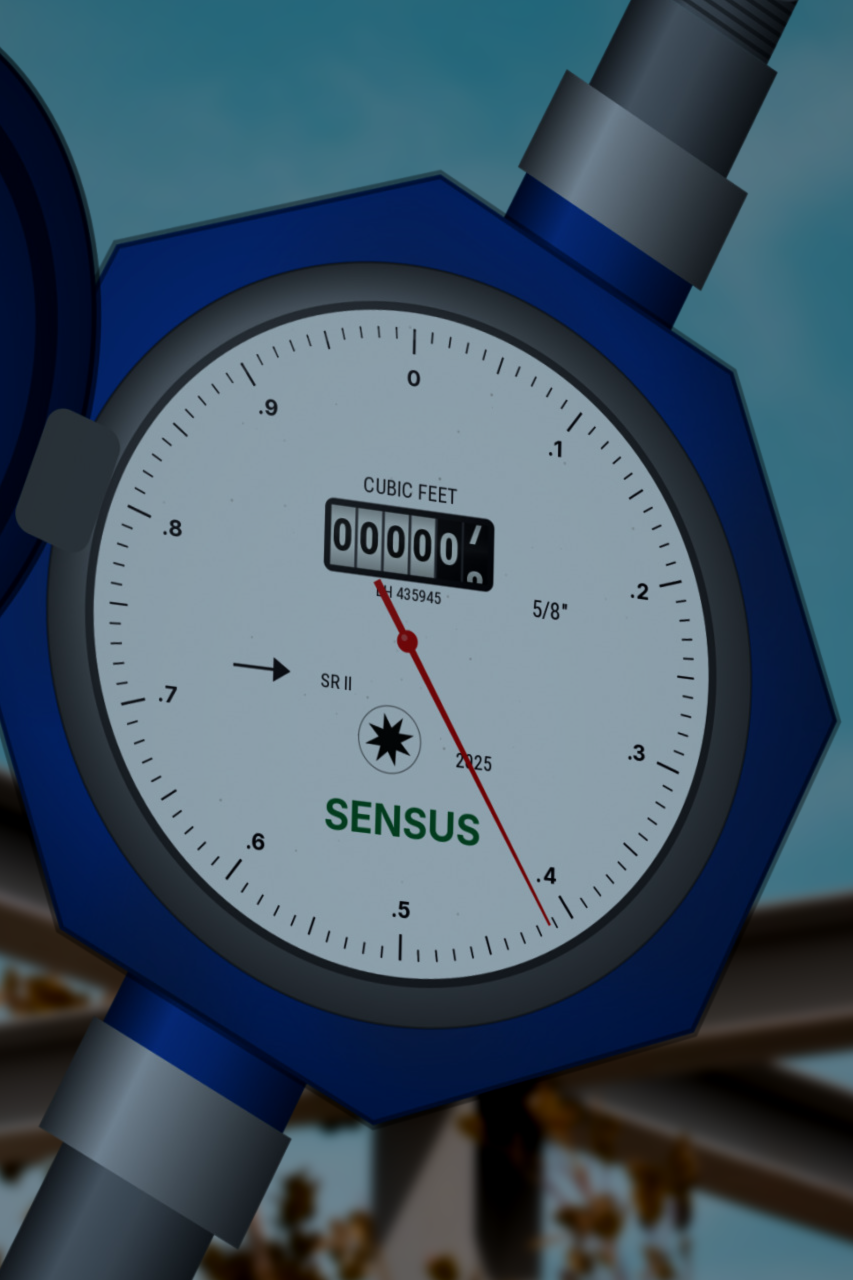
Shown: 7.41 ft³
